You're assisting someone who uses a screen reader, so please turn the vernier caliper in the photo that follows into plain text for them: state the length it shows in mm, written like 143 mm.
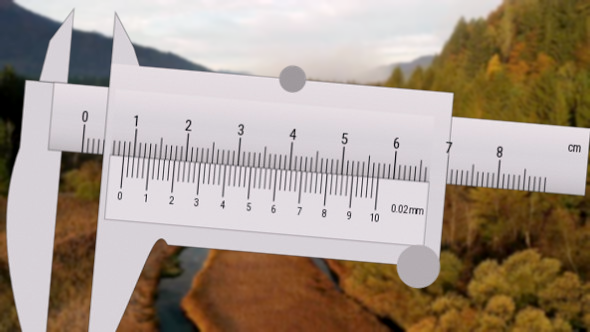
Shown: 8.0 mm
